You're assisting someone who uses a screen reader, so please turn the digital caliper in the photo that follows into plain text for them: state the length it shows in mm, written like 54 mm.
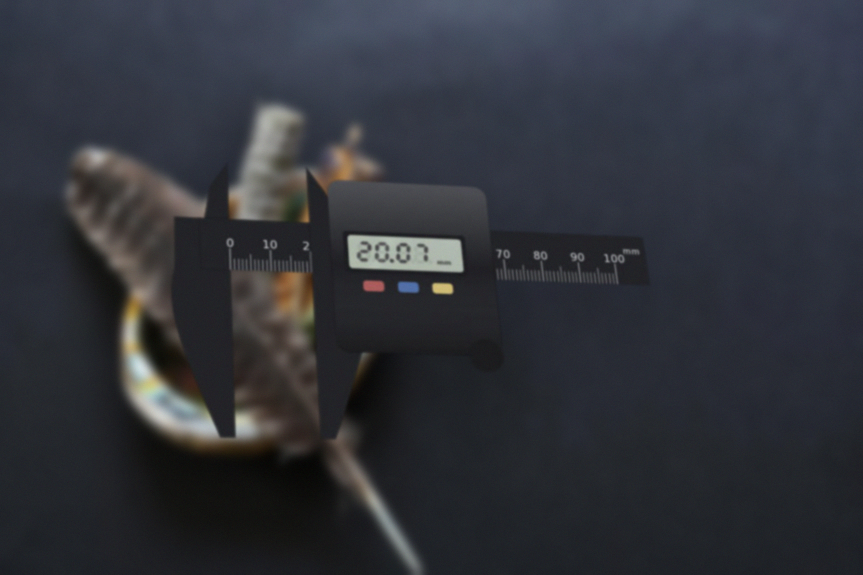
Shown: 20.07 mm
